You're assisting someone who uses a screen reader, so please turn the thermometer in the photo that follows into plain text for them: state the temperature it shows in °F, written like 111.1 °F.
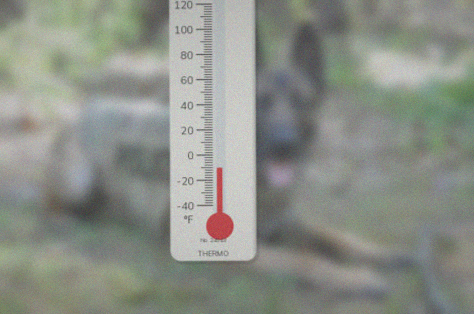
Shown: -10 °F
